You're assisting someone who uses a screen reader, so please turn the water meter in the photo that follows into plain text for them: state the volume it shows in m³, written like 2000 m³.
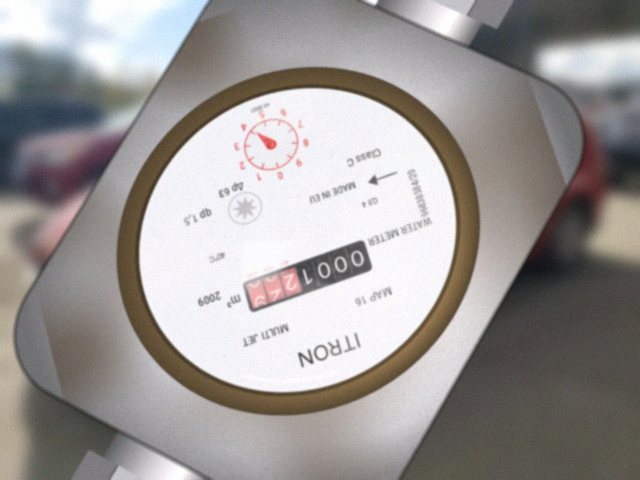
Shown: 1.2294 m³
